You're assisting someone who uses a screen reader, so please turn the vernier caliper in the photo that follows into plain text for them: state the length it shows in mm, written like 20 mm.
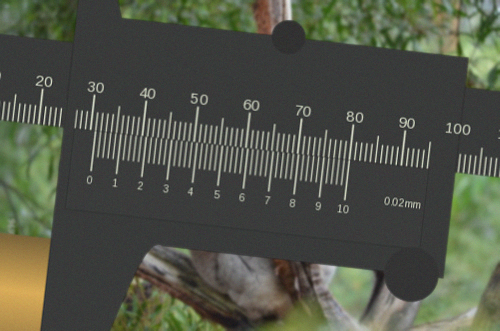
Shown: 31.0 mm
